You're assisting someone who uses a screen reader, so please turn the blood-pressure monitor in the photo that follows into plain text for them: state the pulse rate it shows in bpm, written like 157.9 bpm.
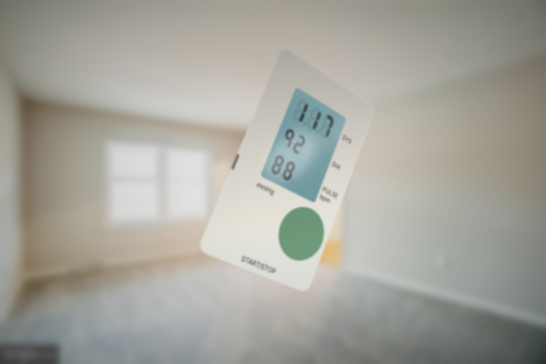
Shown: 88 bpm
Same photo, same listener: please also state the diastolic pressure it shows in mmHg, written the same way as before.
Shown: 92 mmHg
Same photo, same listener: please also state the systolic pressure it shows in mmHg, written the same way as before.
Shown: 117 mmHg
